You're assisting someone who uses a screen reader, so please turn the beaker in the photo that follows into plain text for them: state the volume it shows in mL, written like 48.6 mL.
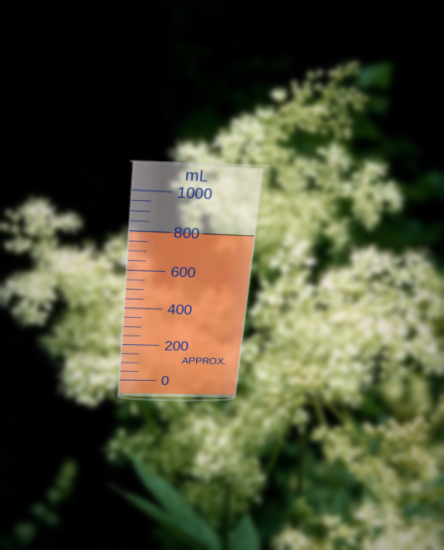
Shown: 800 mL
